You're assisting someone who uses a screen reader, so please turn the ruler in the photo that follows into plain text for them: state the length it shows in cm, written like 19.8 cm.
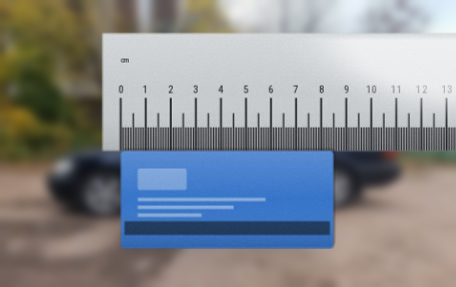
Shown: 8.5 cm
